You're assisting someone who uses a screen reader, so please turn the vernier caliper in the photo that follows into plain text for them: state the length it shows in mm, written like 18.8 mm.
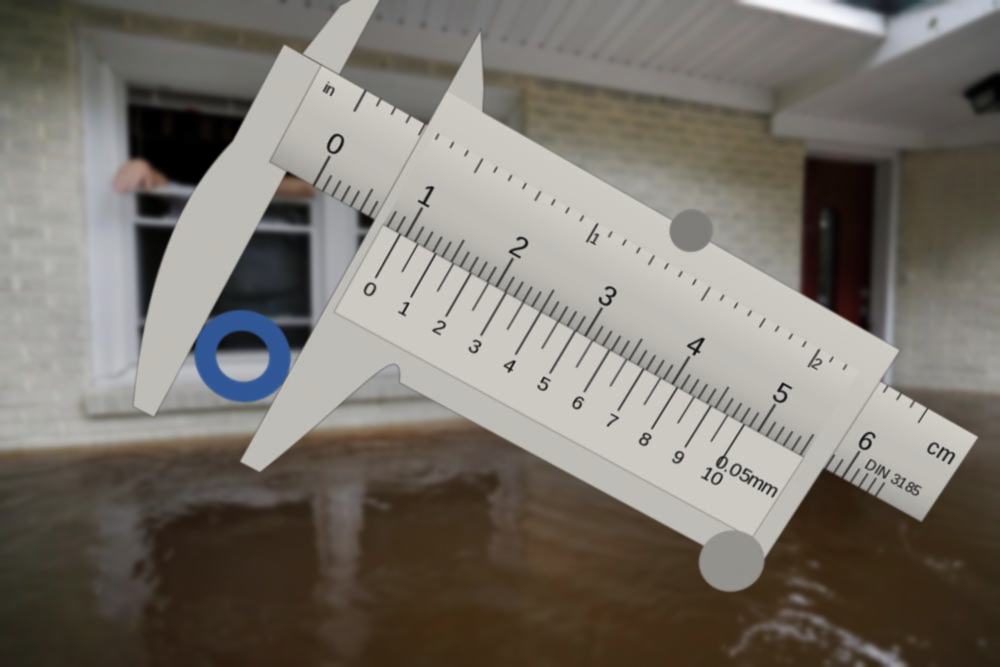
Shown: 9.4 mm
